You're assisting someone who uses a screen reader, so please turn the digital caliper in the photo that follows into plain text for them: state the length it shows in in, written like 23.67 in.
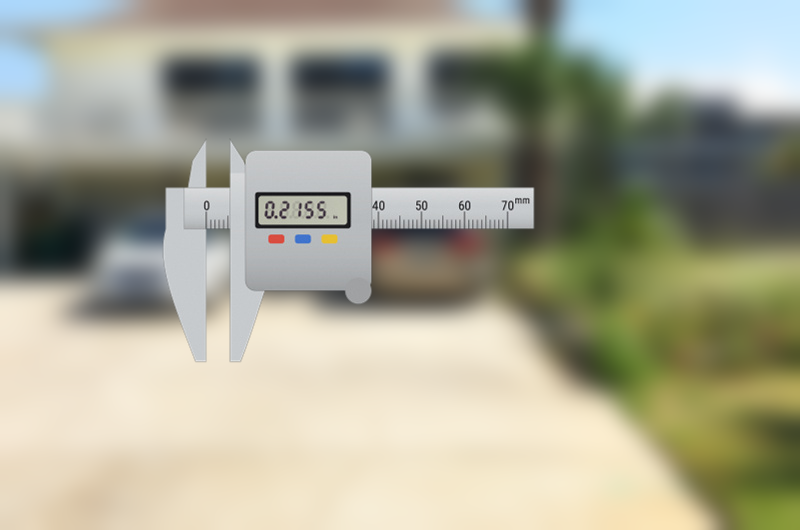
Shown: 0.2155 in
